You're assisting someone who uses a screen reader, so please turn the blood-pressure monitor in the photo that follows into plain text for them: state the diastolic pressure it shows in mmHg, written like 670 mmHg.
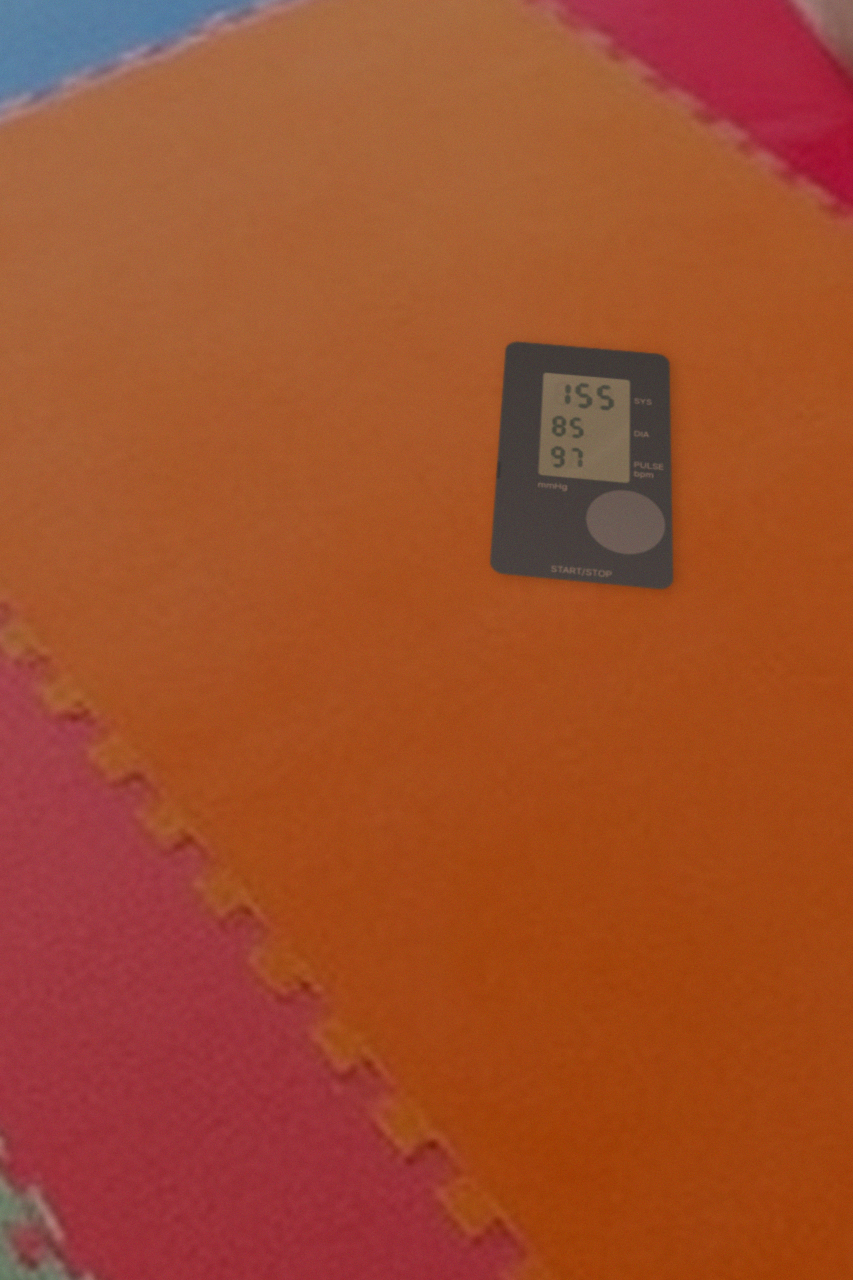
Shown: 85 mmHg
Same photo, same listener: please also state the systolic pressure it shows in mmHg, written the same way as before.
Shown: 155 mmHg
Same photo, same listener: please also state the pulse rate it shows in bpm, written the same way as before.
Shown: 97 bpm
